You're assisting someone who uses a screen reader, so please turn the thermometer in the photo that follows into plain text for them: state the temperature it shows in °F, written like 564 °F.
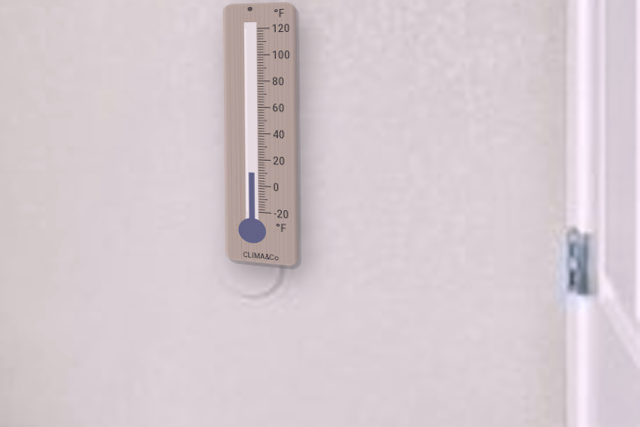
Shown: 10 °F
